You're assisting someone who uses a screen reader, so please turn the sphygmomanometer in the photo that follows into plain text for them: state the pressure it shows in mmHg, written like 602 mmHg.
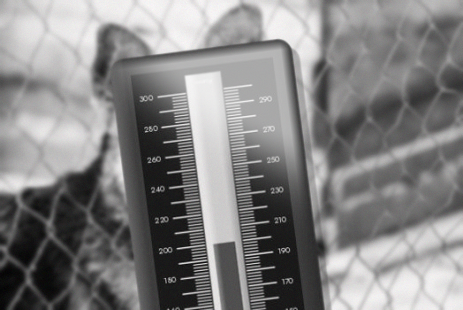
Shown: 200 mmHg
